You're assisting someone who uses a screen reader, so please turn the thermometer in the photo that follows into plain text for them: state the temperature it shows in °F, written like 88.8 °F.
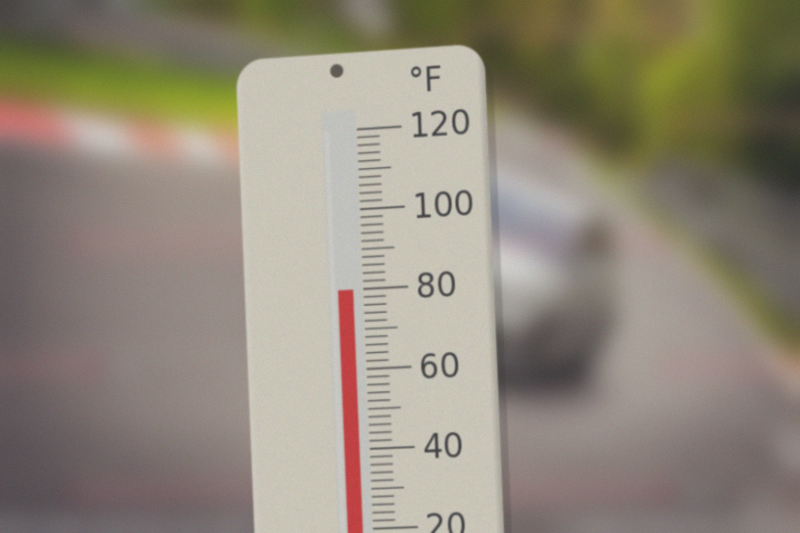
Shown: 80 °F
